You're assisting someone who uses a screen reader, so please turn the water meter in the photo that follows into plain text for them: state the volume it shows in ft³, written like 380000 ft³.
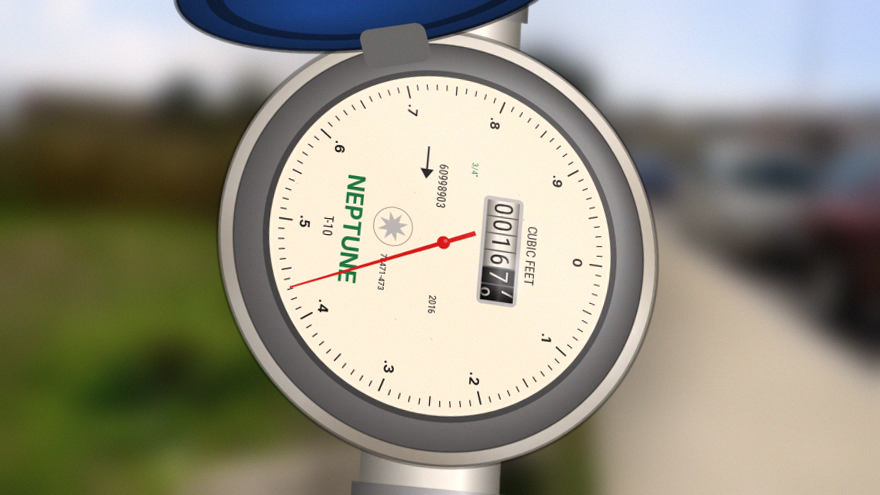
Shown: 1677.43 ft³
